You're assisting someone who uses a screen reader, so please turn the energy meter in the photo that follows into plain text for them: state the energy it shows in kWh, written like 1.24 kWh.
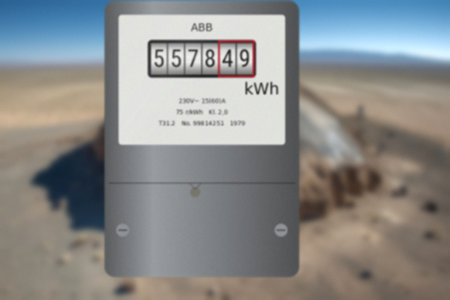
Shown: 5578.49 kWh
